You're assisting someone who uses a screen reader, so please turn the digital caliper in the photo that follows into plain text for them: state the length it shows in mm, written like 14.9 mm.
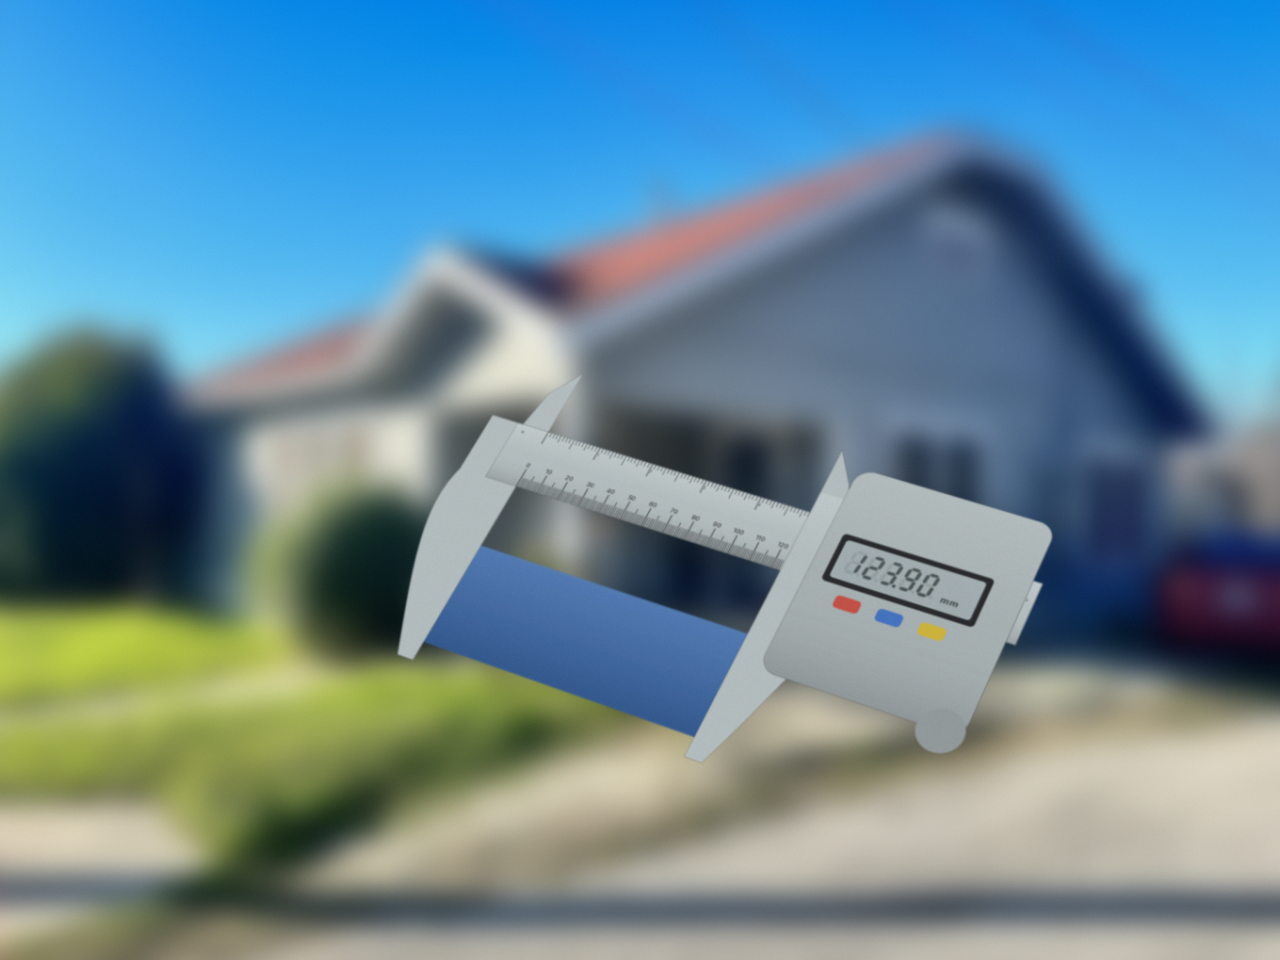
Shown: 123.90 mm
